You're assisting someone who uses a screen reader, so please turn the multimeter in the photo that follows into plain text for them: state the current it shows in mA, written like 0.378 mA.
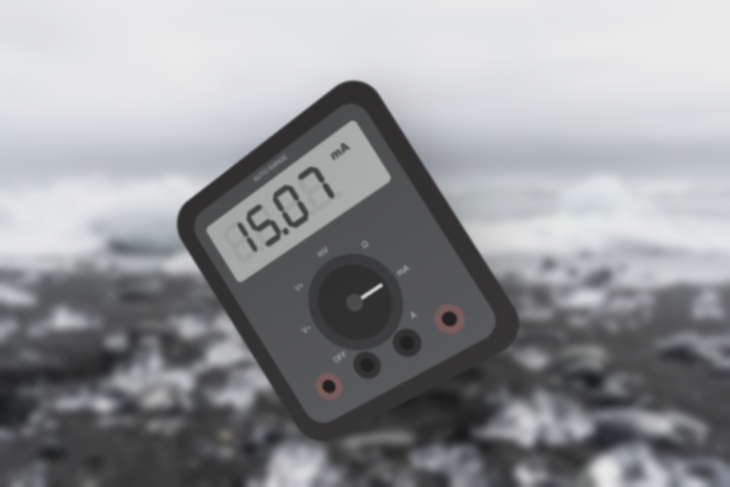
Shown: 15.07 mA
